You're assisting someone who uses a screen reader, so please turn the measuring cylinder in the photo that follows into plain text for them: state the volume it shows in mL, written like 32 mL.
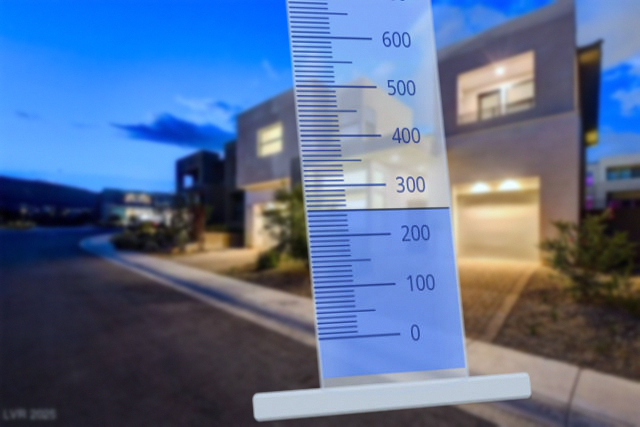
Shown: 250 mL
